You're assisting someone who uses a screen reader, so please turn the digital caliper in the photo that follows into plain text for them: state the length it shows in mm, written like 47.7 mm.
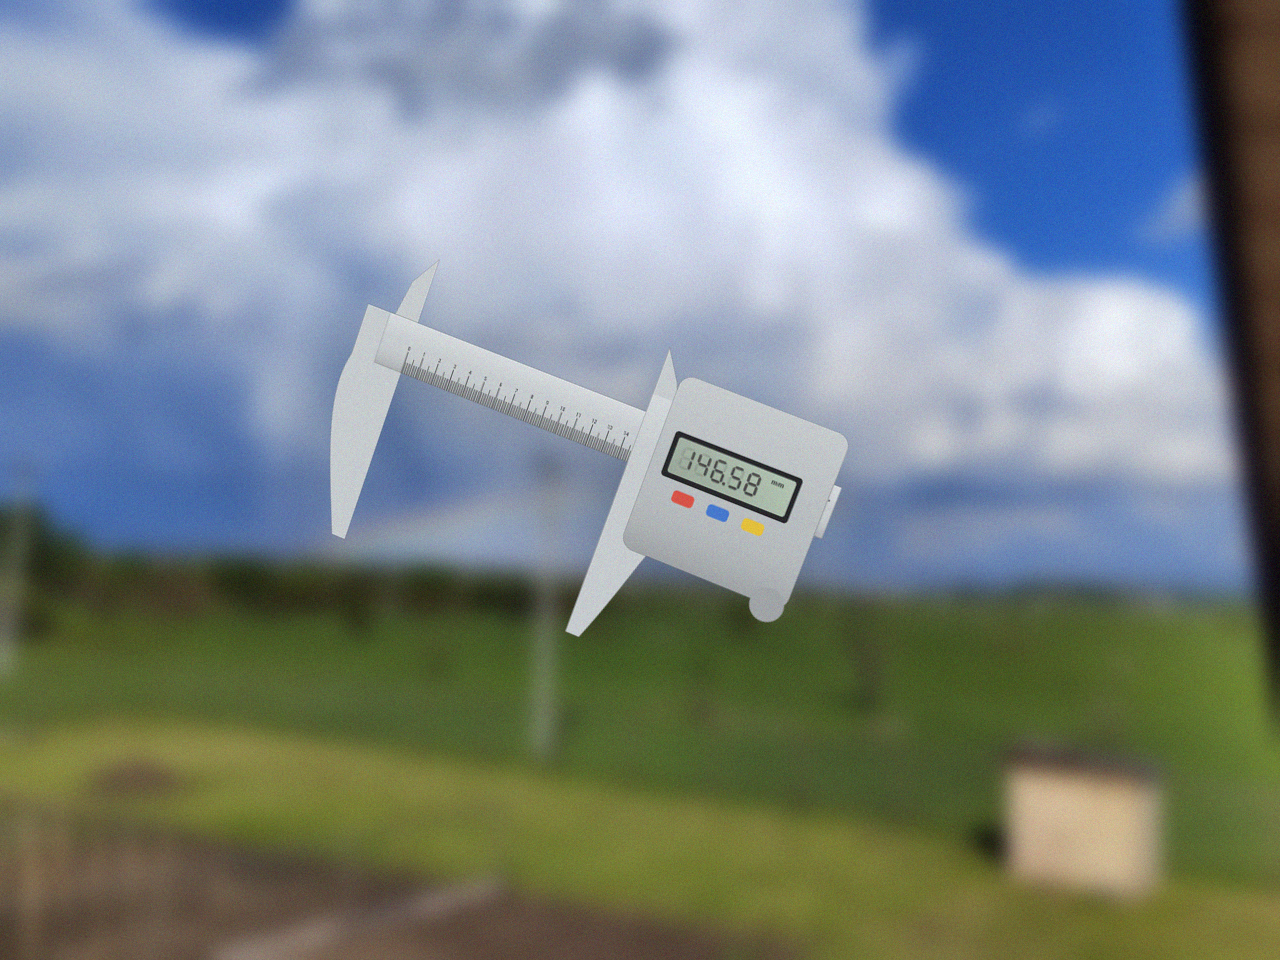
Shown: 146.58 mm
